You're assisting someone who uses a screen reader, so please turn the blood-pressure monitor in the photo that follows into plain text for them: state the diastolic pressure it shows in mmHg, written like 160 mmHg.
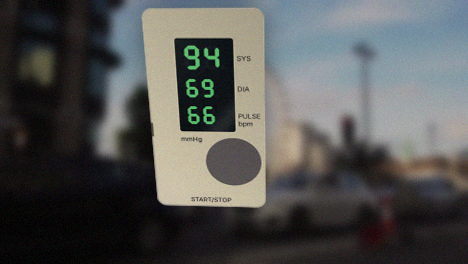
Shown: 69 mmHg
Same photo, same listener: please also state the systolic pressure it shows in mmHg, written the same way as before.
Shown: 94 mmHg
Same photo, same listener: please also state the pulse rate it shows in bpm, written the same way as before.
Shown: 66 bpm
